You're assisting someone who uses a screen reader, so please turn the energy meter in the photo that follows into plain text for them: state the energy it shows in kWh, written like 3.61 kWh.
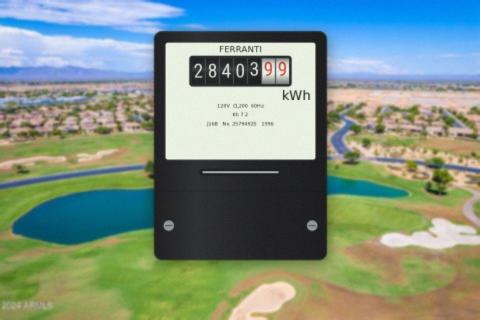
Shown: 28403.99 kWh
